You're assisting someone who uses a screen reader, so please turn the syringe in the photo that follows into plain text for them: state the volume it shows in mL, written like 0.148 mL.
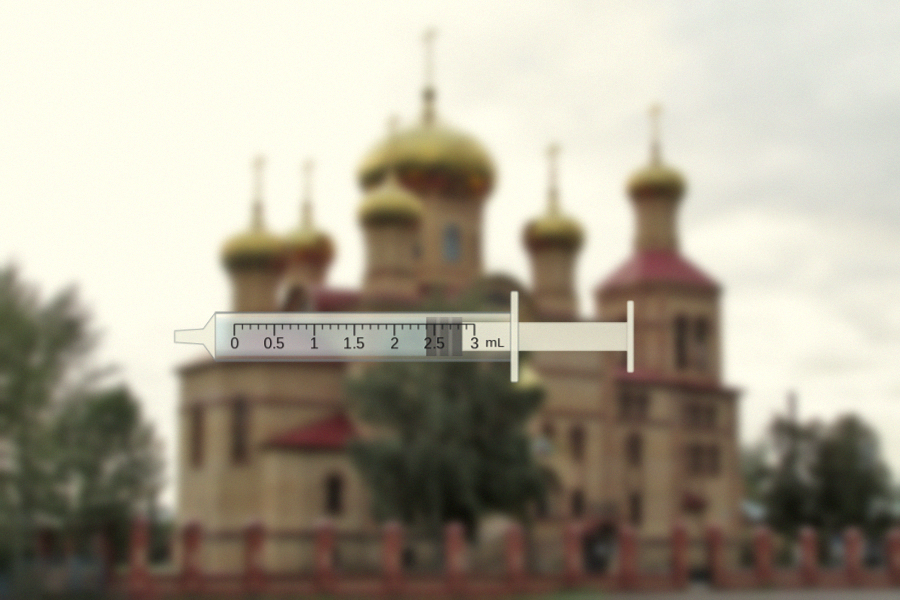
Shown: 2.4 mL
